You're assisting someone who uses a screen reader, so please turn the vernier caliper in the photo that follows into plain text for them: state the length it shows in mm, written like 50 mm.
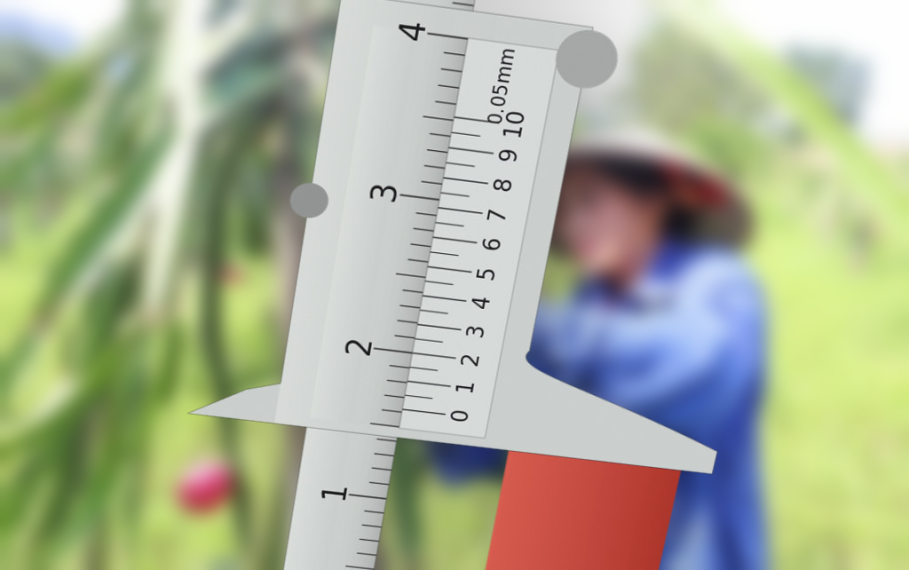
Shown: 16.2 mm
